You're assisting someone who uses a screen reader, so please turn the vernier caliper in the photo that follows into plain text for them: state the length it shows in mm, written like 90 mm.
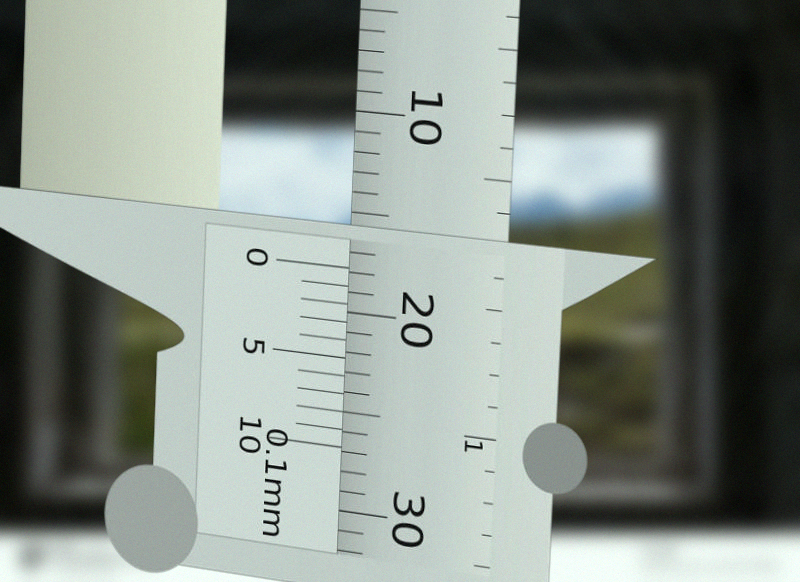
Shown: 17.8 mm
